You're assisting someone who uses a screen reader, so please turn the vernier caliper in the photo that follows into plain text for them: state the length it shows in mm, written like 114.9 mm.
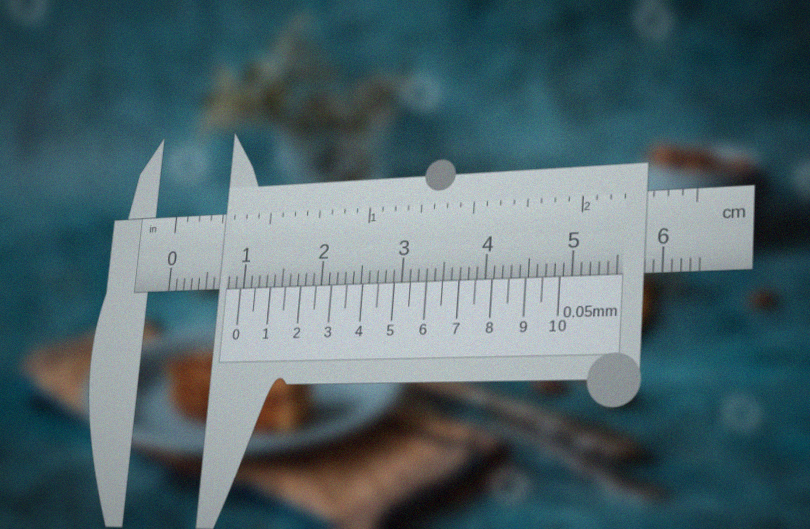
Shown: 9.6 mm
